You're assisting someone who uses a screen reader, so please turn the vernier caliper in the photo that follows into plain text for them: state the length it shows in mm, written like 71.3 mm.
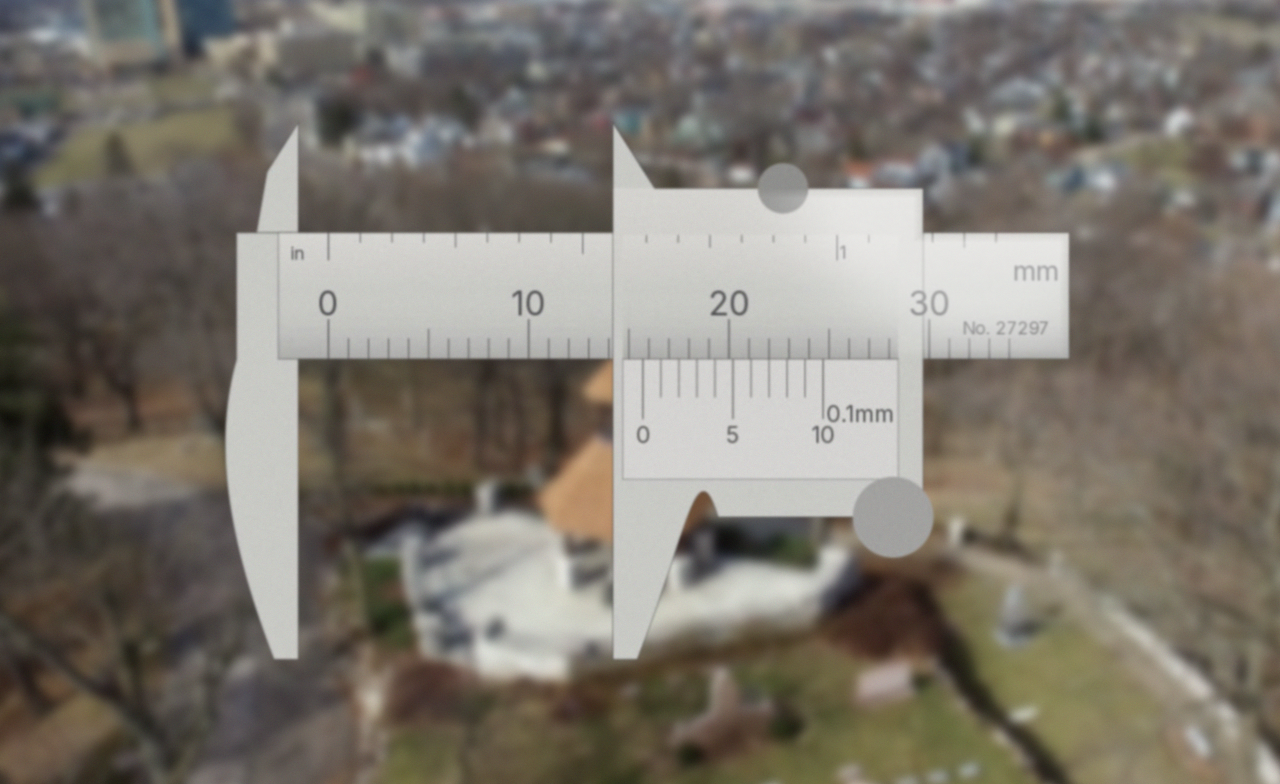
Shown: 15.7 mm
